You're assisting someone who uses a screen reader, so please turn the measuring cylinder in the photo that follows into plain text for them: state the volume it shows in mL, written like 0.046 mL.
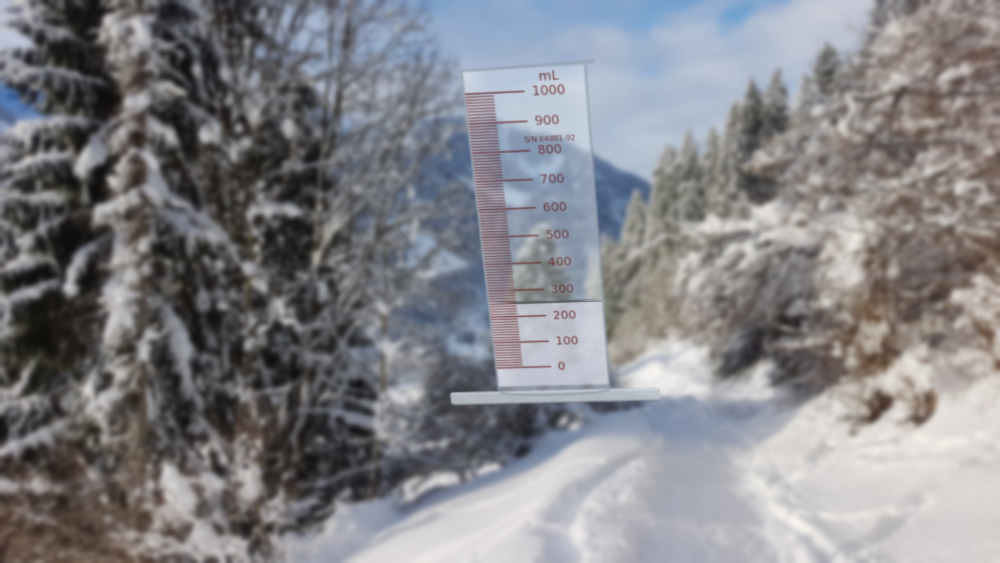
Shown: 250 mL
